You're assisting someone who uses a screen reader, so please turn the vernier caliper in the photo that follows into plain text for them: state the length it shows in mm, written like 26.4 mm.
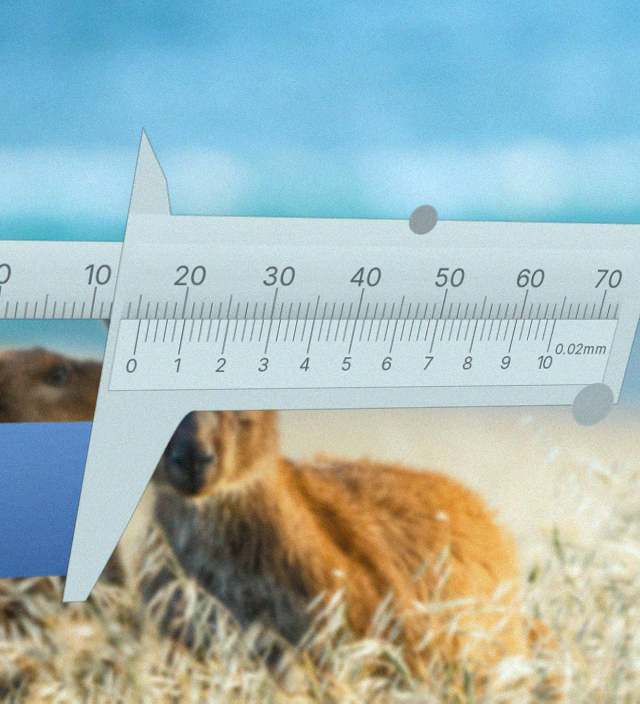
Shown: 15.4 mm
